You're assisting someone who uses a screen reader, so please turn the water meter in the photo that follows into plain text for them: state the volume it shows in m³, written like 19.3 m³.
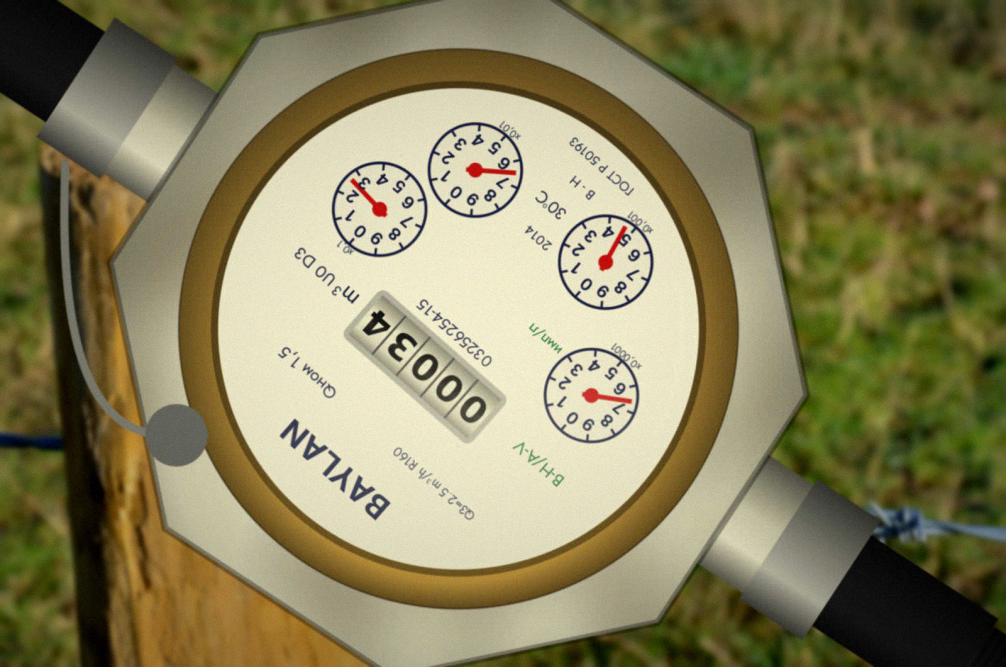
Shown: 34.2646 m³
